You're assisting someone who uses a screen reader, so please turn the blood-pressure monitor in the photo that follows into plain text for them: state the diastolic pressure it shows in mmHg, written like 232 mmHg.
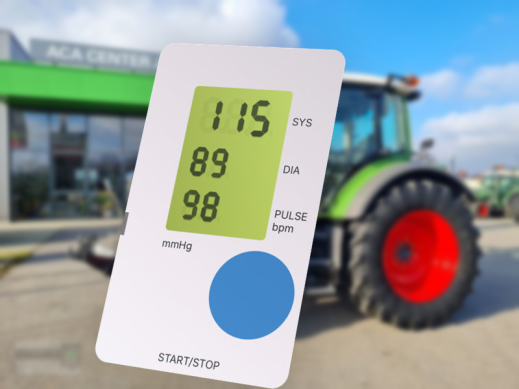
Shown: 89 mmHg
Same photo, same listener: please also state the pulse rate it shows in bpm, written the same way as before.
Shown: 98 bpm
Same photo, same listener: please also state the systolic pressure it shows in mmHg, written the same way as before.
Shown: 115 mmHg
